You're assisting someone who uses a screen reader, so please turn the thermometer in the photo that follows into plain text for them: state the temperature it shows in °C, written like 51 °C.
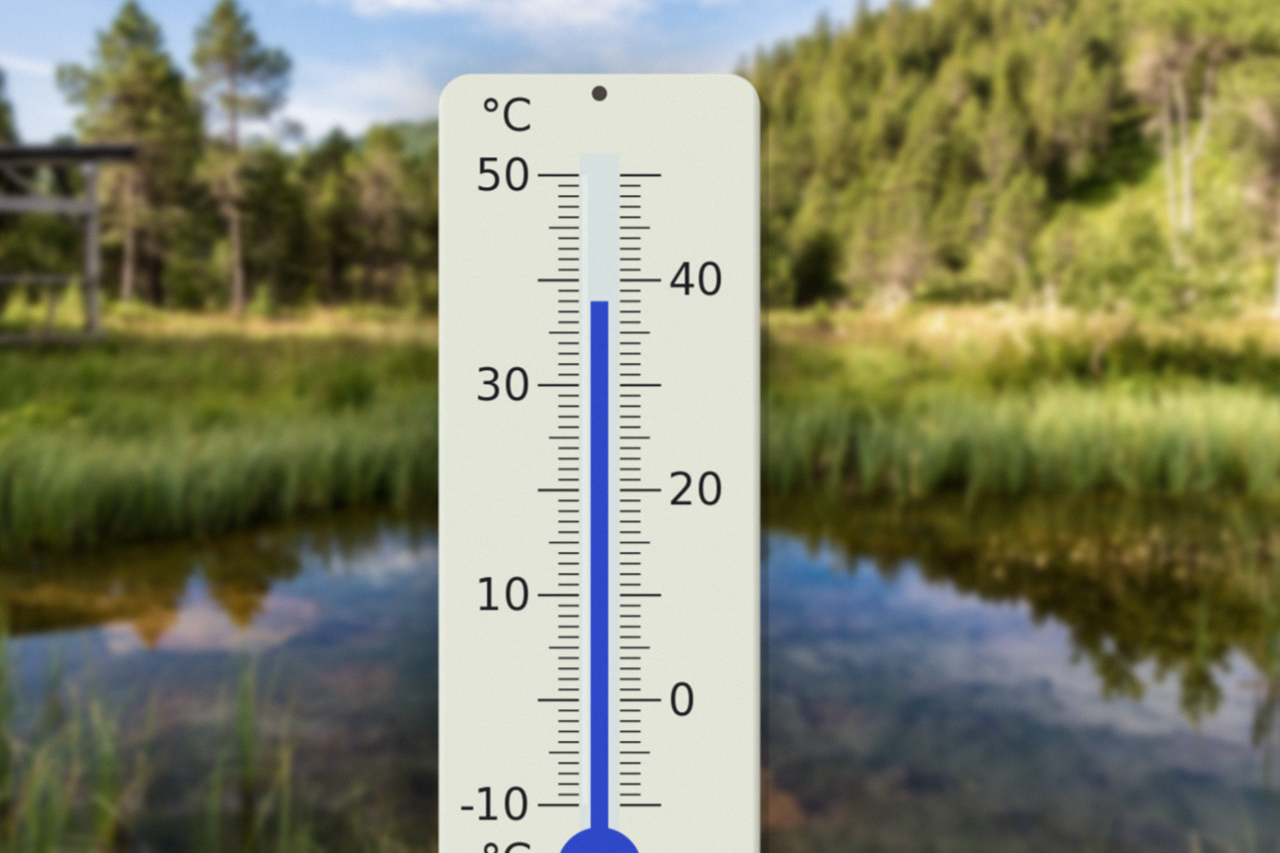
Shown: 38 °C
